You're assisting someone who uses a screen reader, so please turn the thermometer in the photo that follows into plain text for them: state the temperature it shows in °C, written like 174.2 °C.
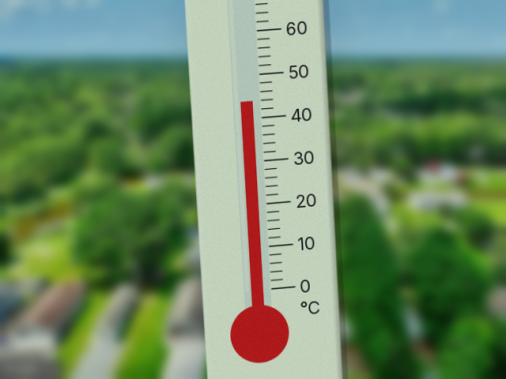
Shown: 44 °C
